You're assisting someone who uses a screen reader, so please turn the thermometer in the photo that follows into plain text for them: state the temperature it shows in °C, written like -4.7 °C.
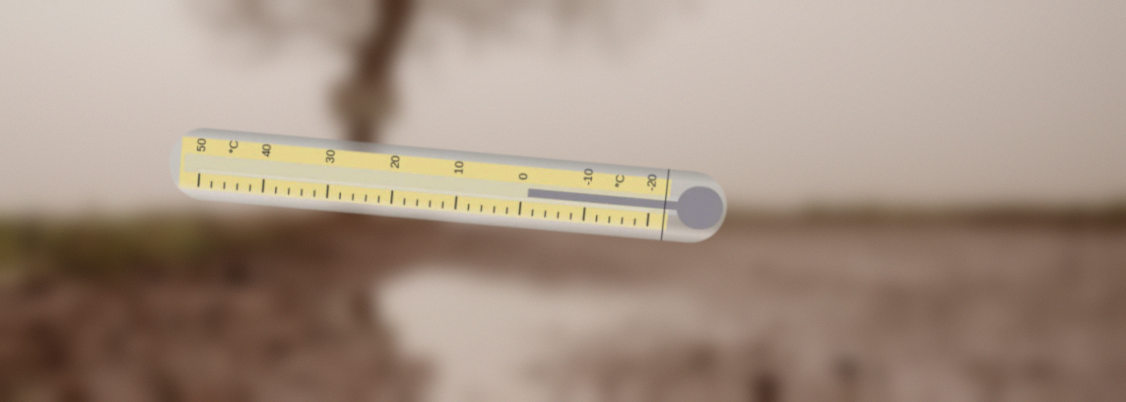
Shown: -1 °C
